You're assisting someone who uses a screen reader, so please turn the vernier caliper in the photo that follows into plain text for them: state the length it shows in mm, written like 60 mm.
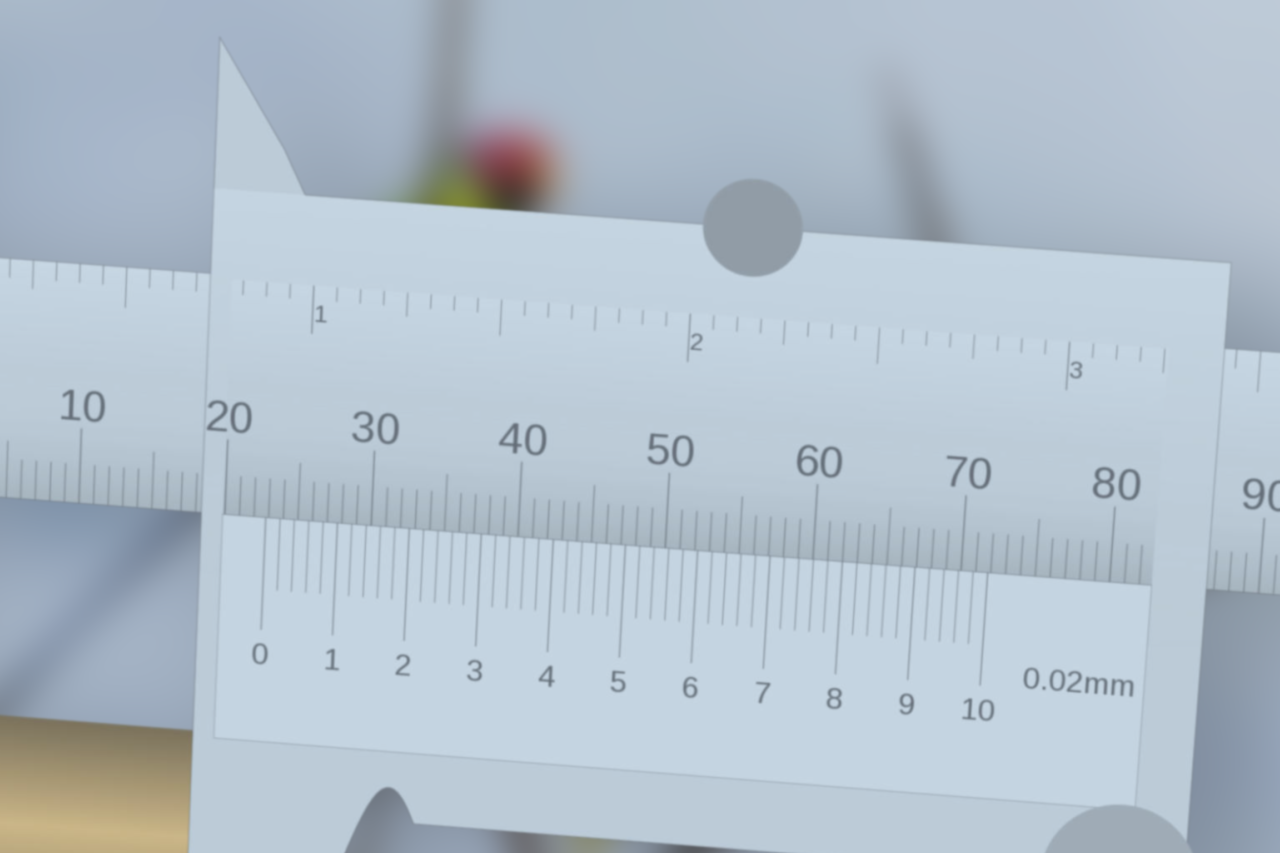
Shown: 22.8 mm
